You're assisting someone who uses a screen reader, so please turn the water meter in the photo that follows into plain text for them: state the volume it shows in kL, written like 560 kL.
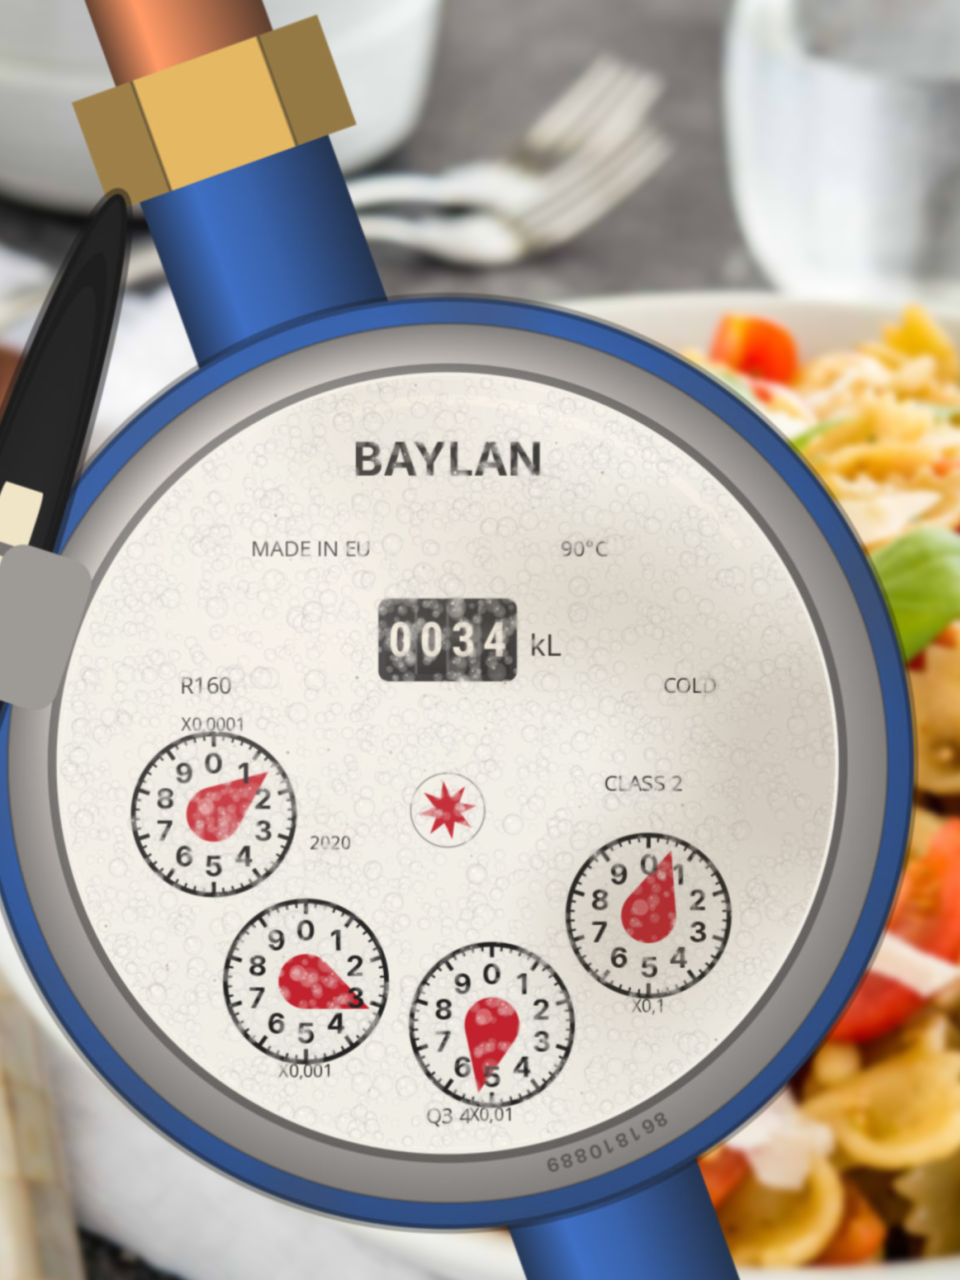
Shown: 34.0531 kL
